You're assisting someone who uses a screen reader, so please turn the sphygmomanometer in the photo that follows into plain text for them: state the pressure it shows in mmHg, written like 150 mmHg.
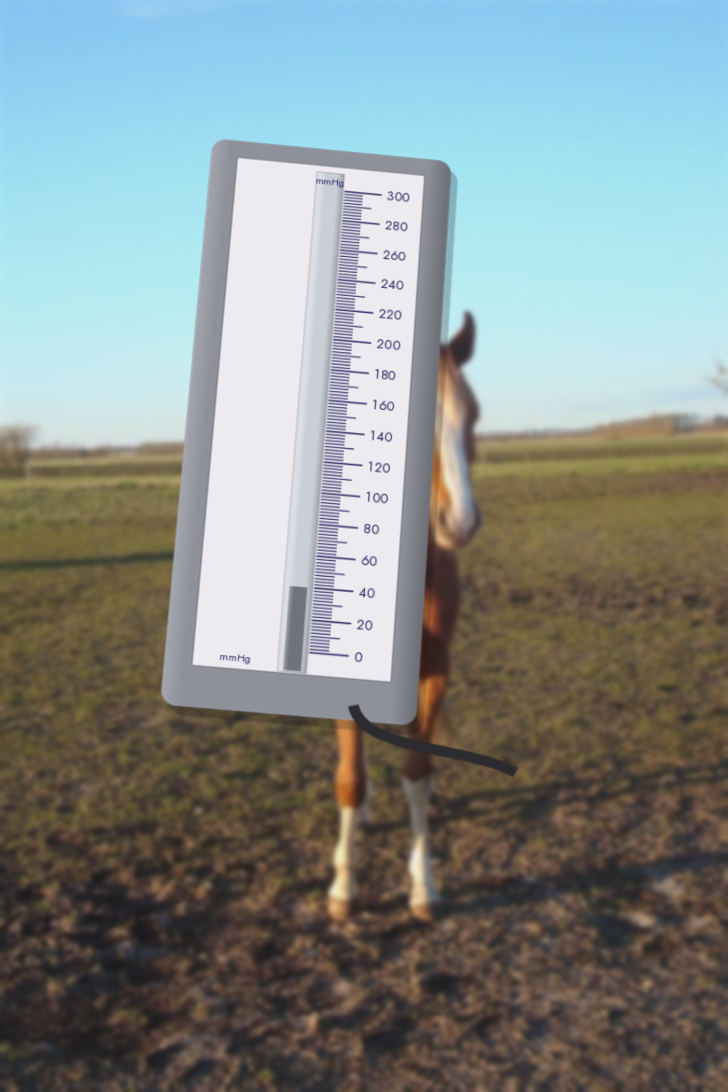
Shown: 40 mmHg
